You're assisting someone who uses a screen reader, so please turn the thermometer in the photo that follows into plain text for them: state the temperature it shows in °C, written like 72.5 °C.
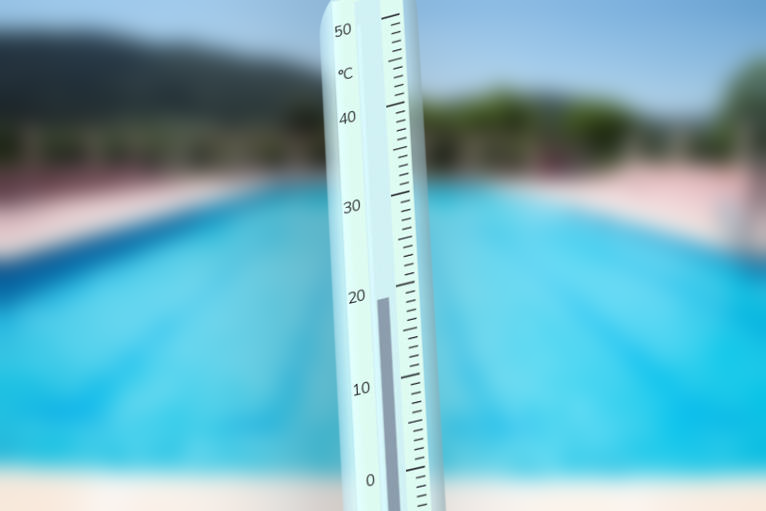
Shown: 19 °C
